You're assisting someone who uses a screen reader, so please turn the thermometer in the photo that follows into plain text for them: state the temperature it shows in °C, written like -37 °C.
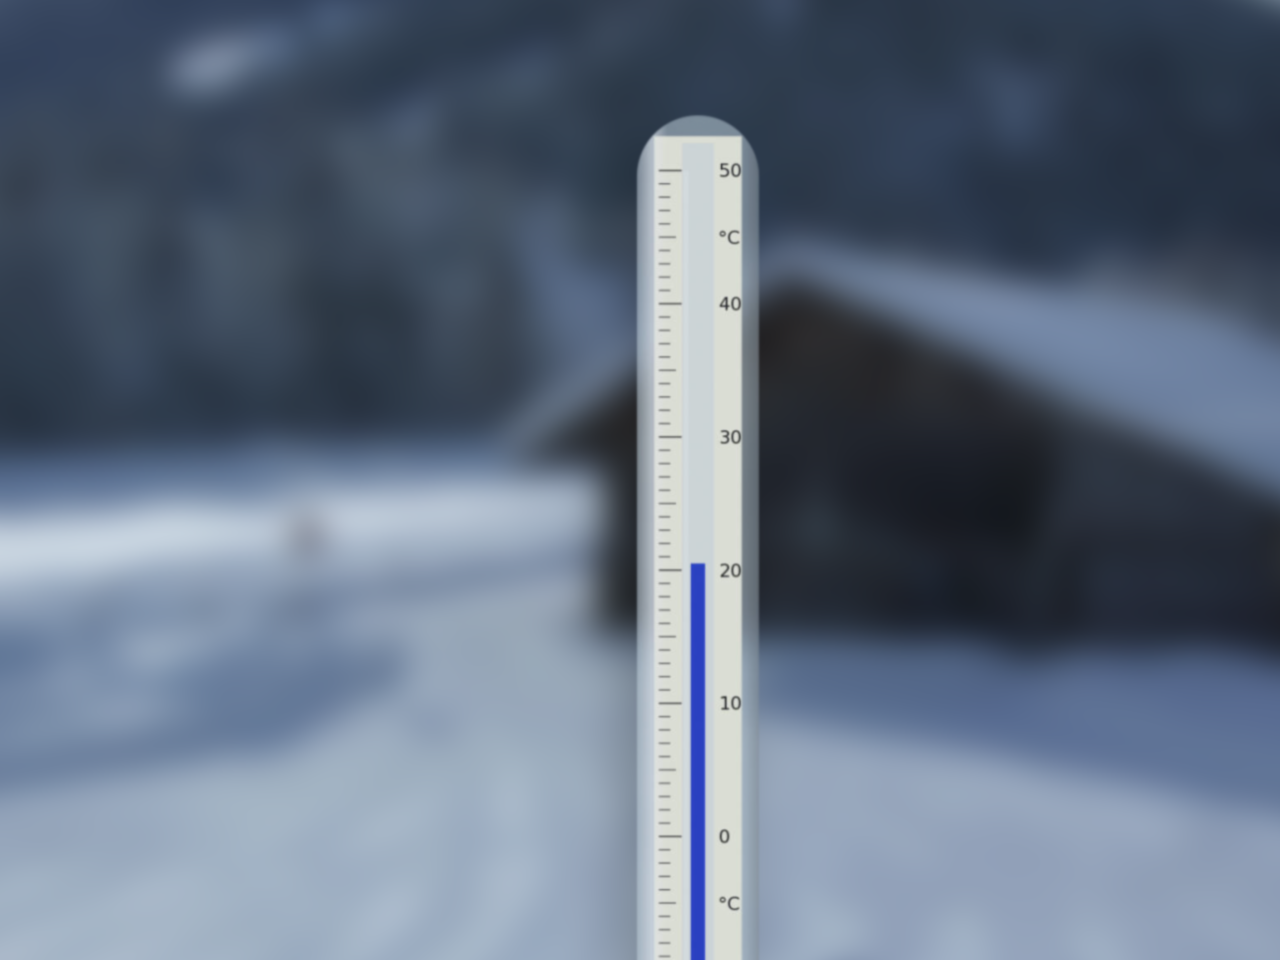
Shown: 20.5 °C
